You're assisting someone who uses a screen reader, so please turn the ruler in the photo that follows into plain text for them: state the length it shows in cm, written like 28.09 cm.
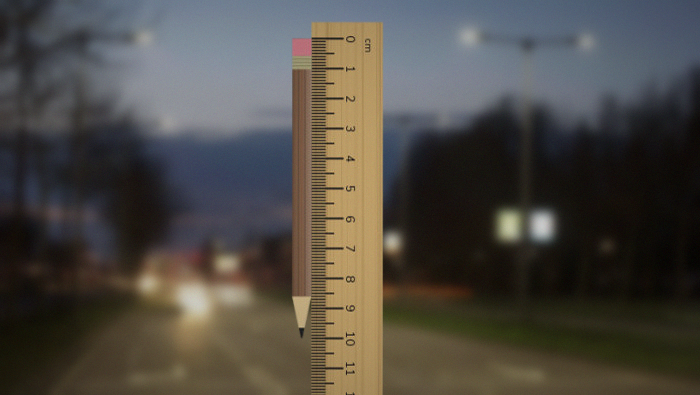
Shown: 10 cm
